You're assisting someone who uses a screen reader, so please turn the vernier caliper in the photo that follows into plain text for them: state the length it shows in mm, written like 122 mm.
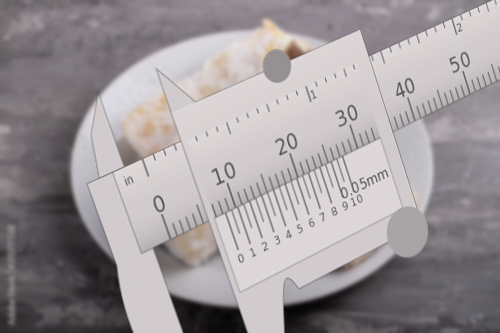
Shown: 8.4 mm
